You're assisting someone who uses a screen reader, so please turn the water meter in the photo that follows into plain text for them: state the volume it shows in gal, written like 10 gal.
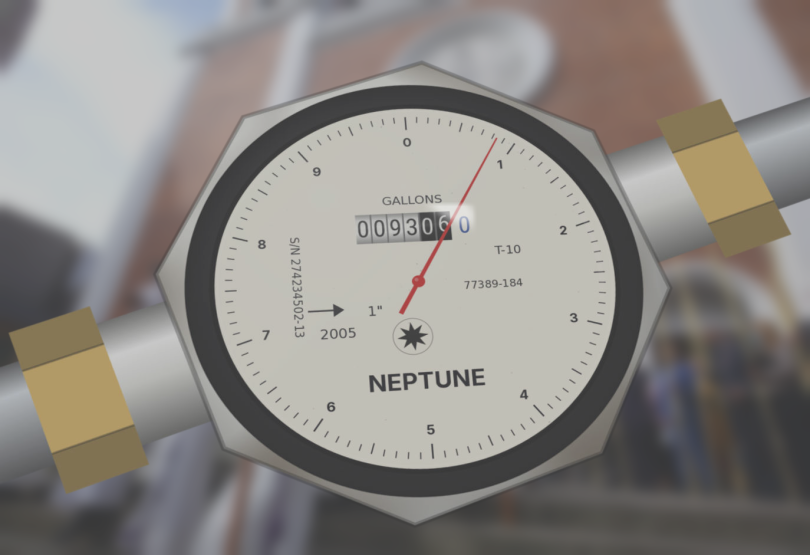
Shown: 93060.8 gal
